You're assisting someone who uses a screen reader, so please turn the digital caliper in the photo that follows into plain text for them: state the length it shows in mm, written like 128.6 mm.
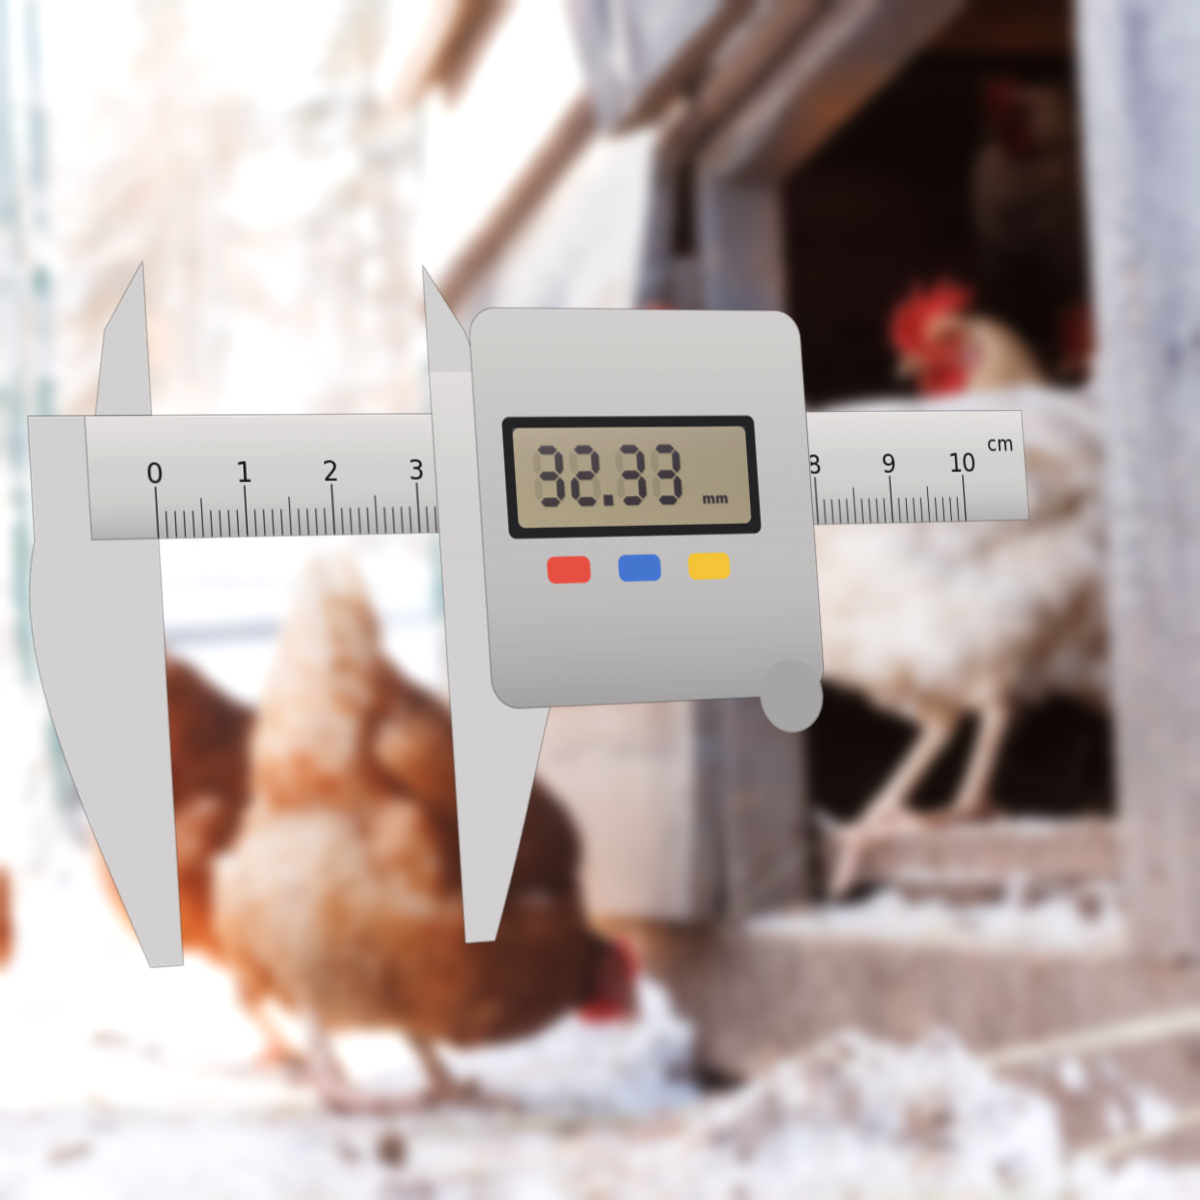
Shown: 32.33 mm
